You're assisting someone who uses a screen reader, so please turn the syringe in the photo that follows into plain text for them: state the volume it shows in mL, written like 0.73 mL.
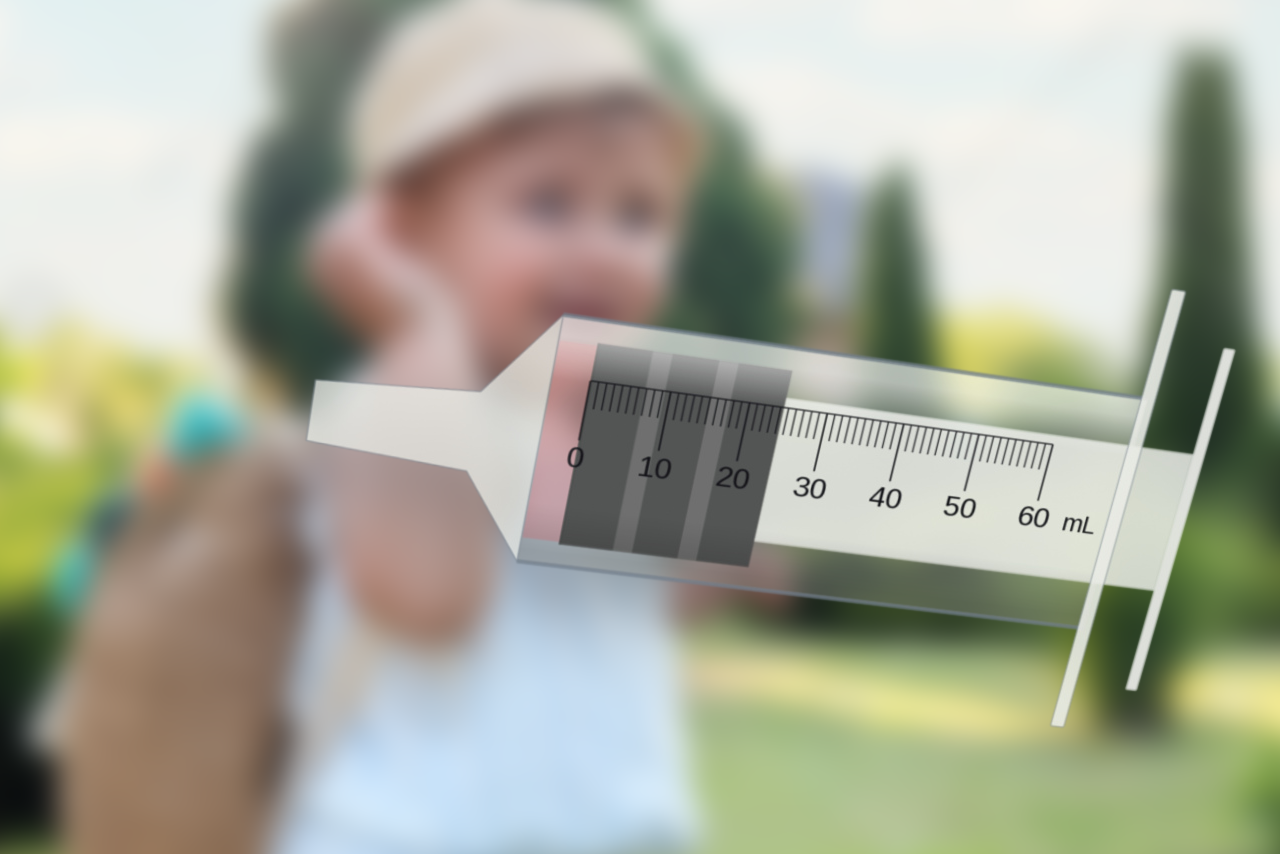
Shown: 0 mL
